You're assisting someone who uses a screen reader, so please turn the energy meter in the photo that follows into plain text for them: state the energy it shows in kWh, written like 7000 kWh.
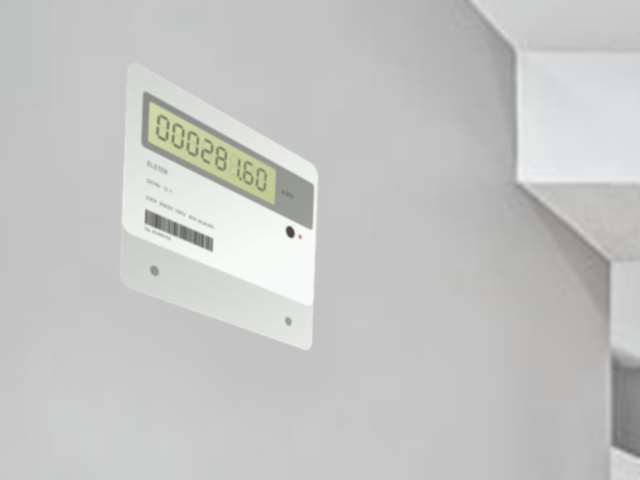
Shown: 281.60 kWh
